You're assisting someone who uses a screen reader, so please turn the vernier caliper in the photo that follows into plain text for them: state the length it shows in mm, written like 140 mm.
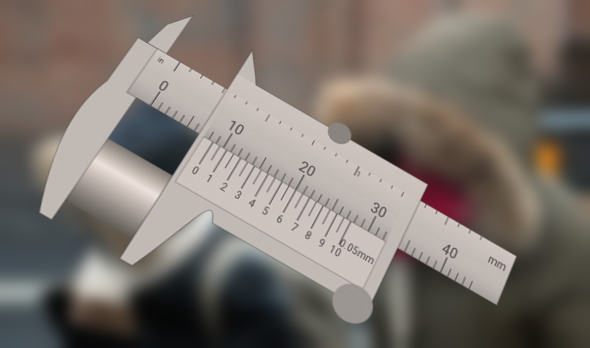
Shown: 8.6 mm
